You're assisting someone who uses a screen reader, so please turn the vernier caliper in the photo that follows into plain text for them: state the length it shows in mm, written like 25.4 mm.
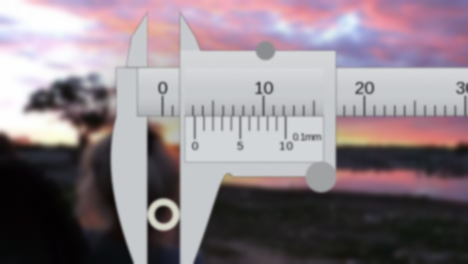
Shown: 3.2 mm
